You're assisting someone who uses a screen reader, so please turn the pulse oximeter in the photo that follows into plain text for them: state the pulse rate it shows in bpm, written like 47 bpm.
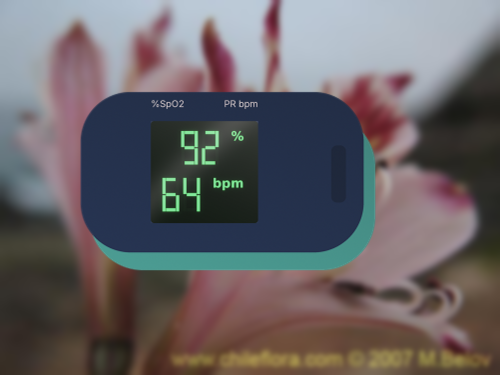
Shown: 64 bpm
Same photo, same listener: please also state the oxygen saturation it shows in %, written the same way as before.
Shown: 92 %
